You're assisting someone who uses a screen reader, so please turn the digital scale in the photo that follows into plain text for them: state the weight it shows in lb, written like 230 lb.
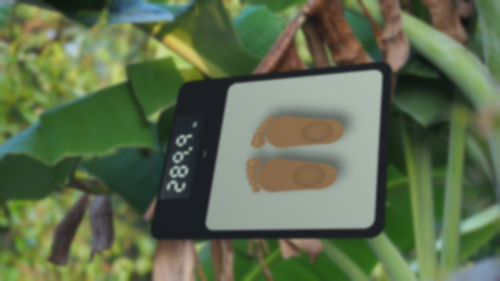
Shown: 289.9 lb
